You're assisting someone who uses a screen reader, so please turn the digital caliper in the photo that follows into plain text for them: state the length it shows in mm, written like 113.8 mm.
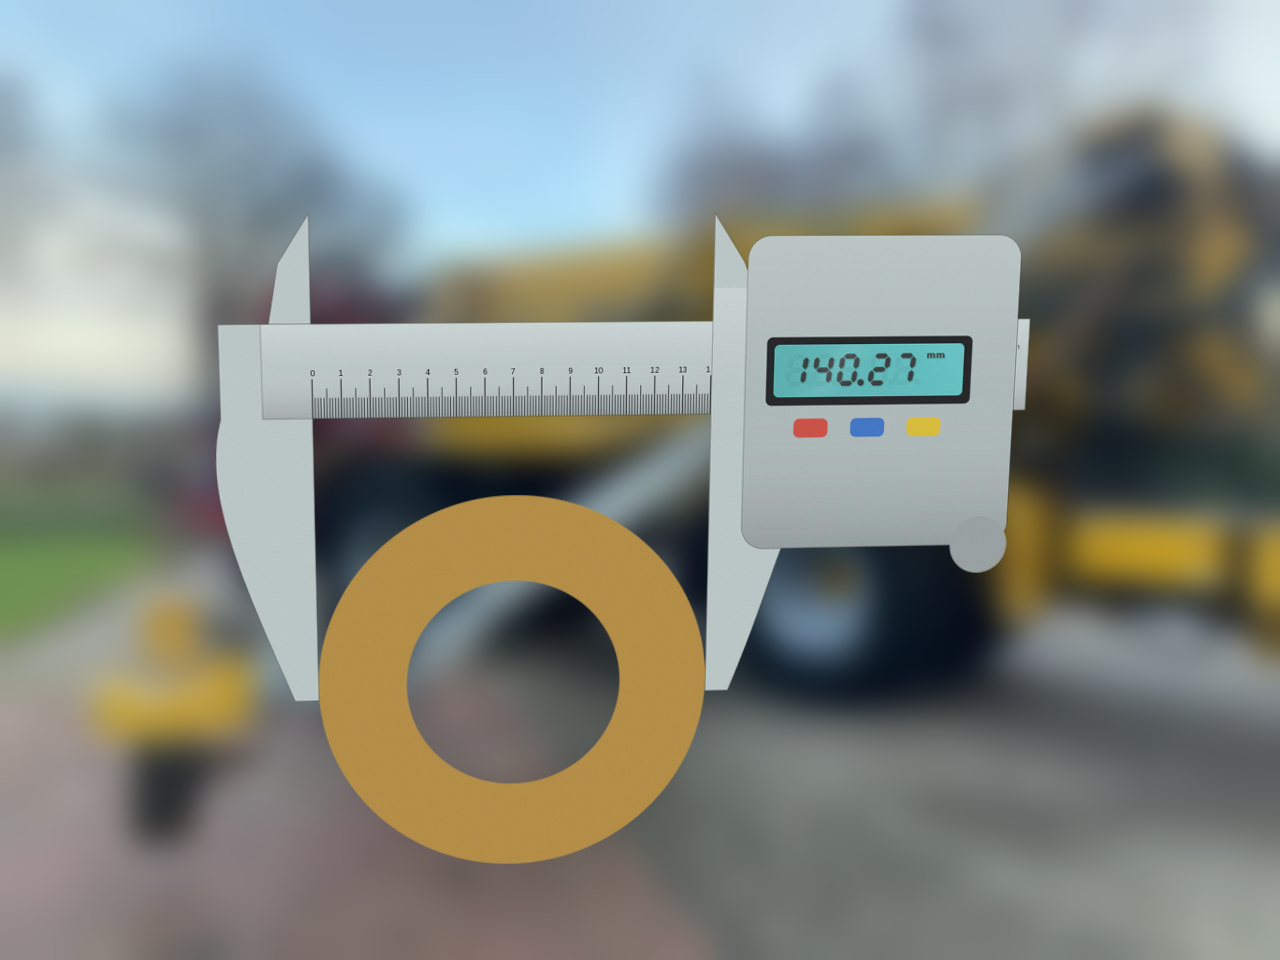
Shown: 140.27 mm
